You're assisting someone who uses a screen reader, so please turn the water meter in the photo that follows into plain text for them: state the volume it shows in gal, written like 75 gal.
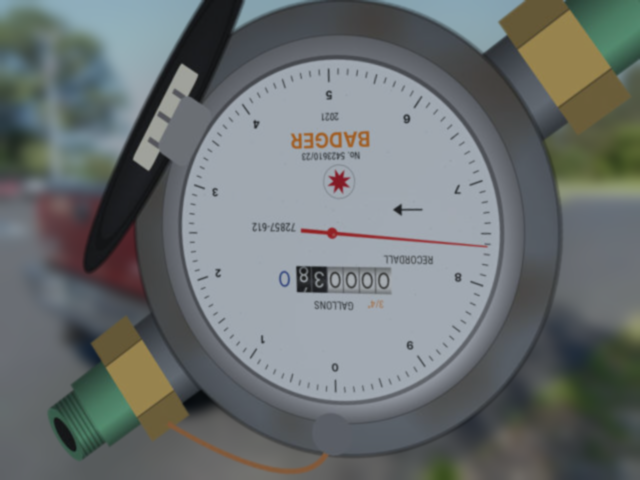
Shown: 377.6 gal
